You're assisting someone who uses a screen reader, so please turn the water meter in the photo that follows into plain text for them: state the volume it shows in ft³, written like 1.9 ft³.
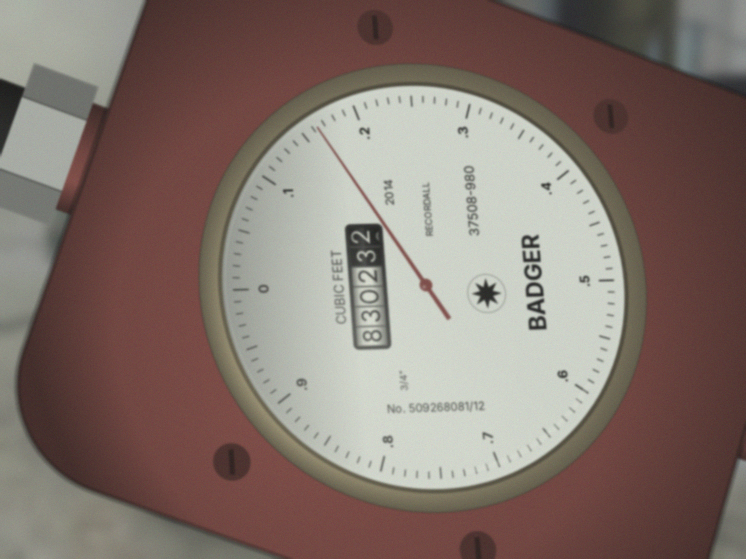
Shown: 830232.16 ft³
